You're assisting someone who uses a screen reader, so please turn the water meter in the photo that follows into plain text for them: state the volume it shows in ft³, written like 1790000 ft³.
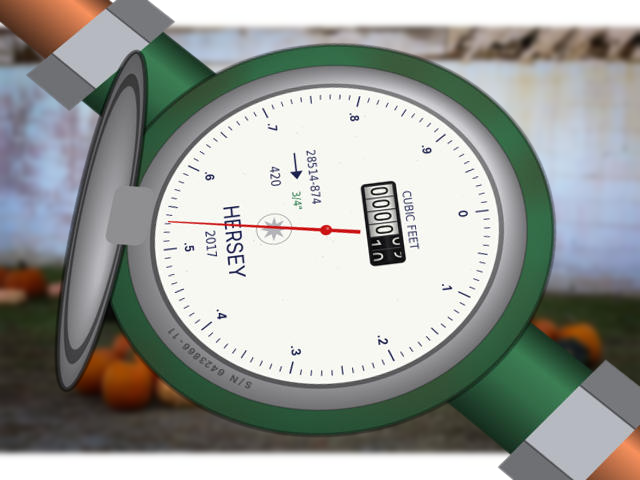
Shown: 9.53 ft³
